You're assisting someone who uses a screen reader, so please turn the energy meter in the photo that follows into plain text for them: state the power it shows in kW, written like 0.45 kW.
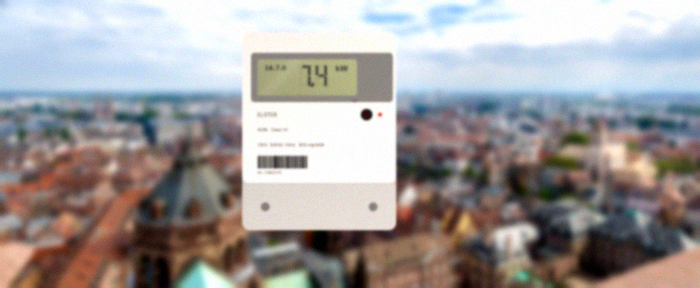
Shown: 7.4 kW
